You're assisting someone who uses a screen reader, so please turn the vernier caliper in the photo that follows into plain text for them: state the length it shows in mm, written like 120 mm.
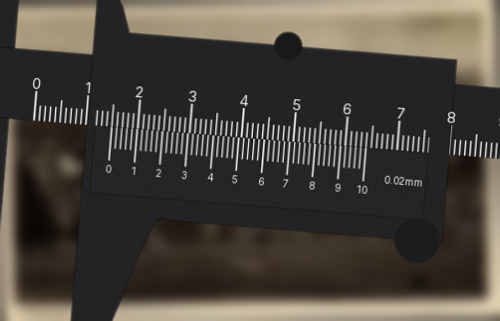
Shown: 15.0 mm
